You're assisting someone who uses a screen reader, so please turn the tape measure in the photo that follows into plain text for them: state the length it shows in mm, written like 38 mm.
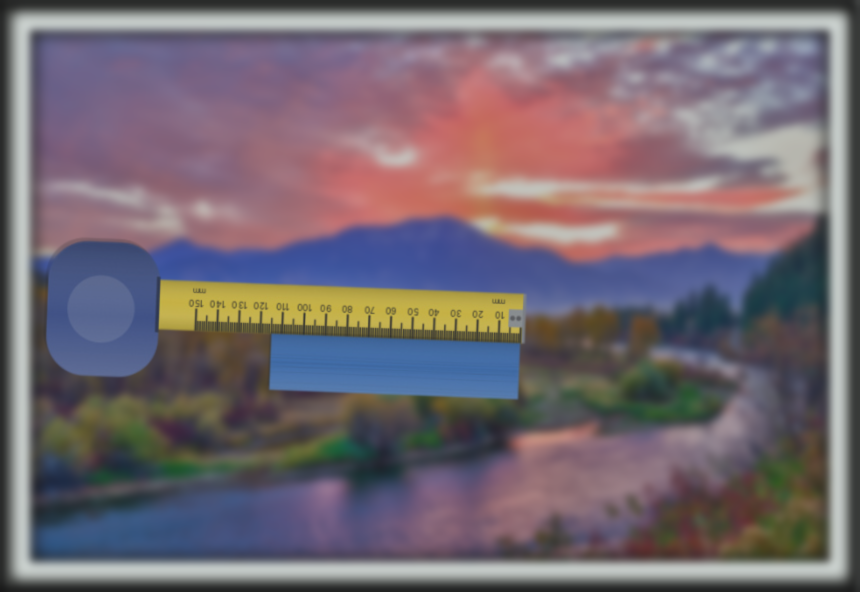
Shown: 115 mm
